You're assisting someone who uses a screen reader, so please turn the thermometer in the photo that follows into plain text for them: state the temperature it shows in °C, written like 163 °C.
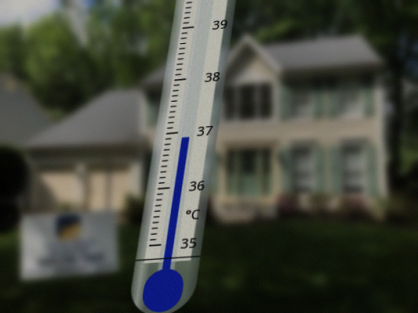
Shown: 36.9 °C
